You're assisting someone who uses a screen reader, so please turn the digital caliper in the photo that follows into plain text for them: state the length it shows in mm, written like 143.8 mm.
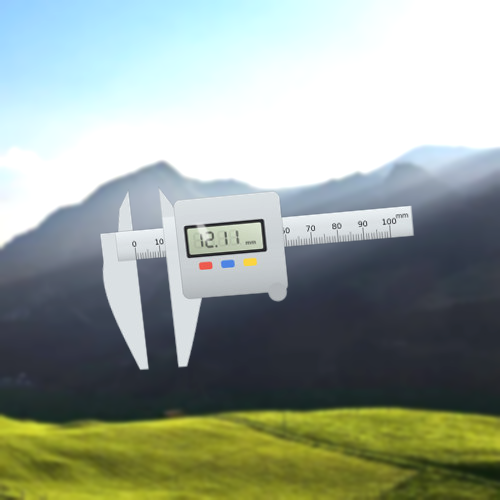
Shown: 12.11 mm
